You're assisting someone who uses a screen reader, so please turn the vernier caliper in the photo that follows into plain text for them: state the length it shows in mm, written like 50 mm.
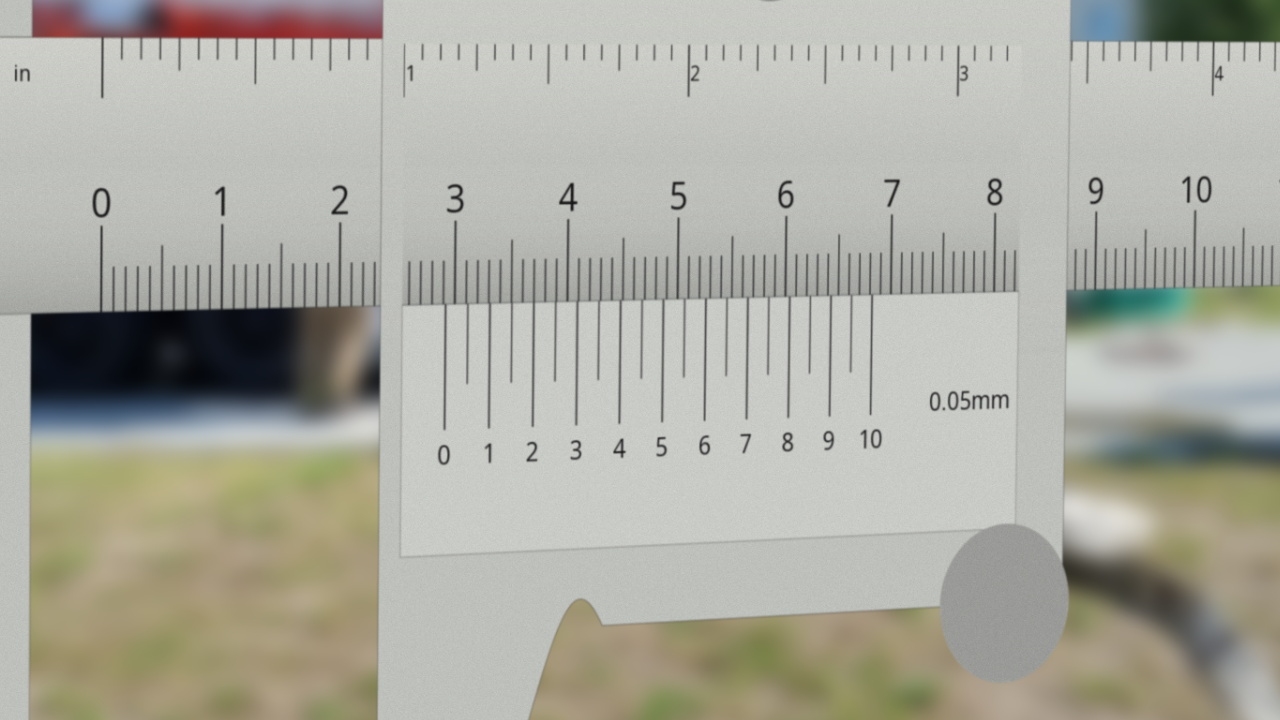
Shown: 29.2 mm
